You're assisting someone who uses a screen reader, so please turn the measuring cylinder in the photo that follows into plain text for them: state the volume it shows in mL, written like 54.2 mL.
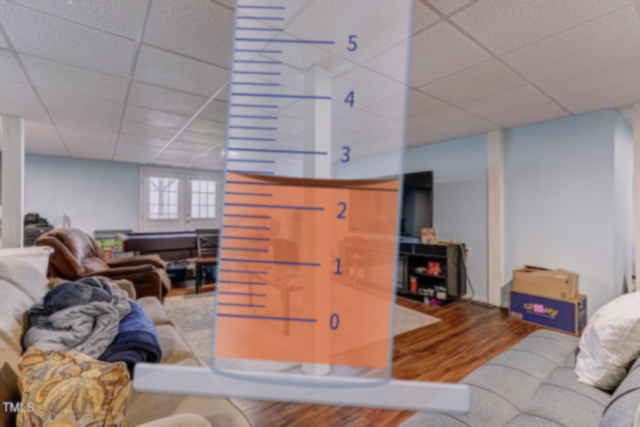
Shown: 2.4 mL
